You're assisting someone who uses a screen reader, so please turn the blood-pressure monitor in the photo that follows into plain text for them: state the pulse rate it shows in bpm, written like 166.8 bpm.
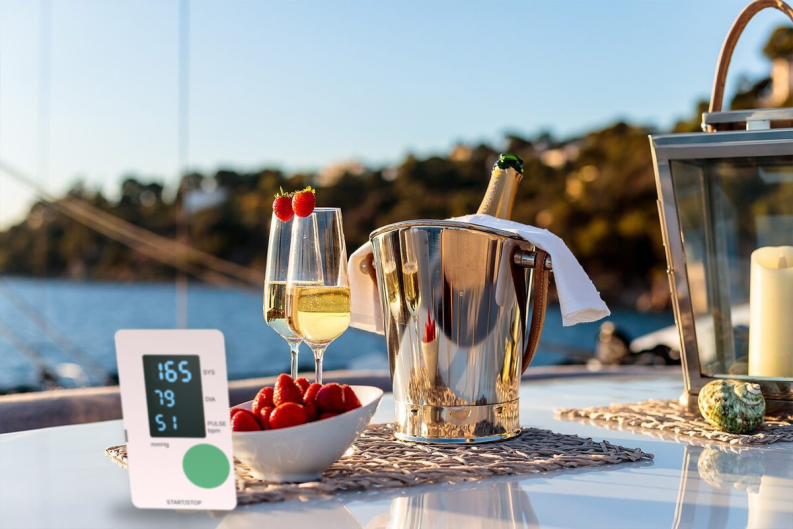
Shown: 51 bpm
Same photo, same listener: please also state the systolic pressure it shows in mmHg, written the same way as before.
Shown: 165 mmHg
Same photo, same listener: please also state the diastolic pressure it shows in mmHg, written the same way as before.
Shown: 79 mmHg
